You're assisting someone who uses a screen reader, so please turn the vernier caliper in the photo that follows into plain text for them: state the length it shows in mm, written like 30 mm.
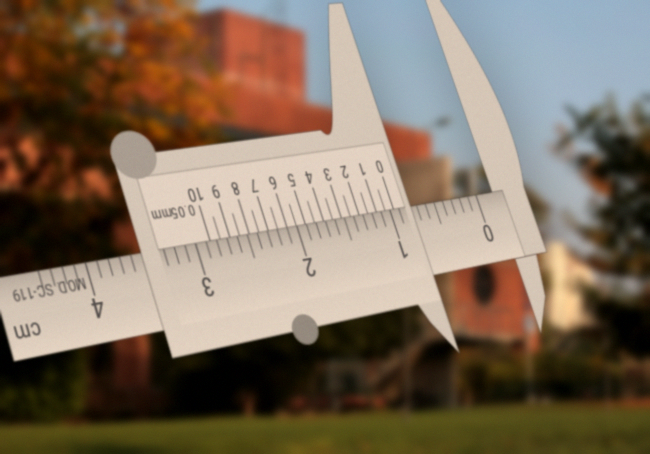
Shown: 9.6 mm
